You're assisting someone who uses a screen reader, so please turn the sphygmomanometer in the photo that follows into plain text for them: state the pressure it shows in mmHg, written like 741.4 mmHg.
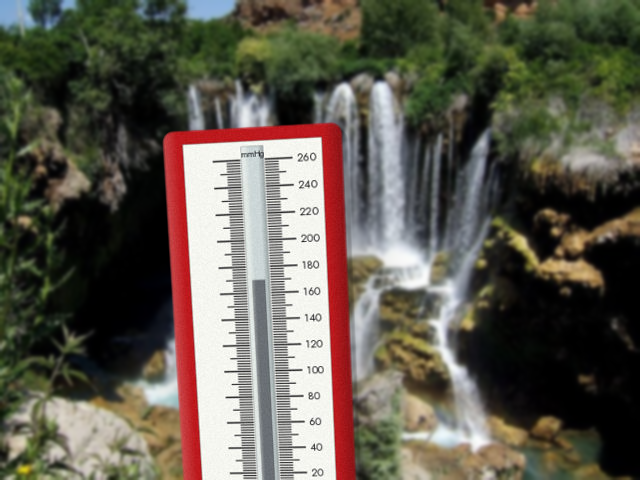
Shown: 170 mmHg
